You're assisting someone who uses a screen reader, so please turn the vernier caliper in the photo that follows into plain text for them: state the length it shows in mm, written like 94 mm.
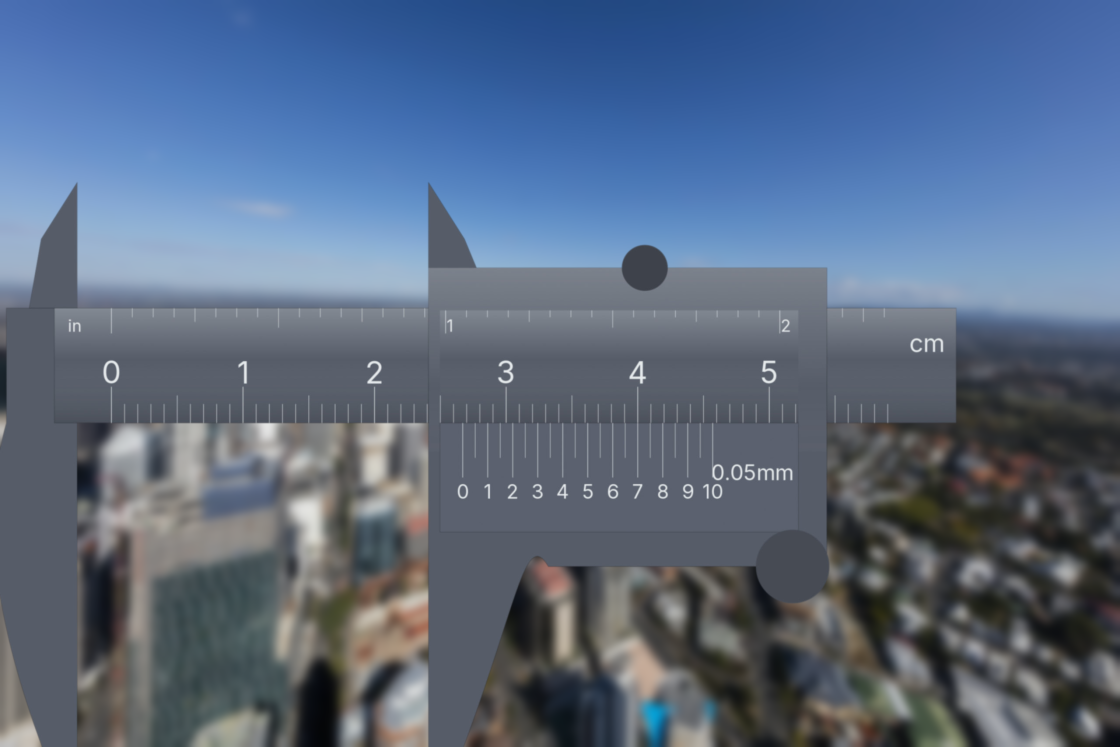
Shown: 26.7 mm
